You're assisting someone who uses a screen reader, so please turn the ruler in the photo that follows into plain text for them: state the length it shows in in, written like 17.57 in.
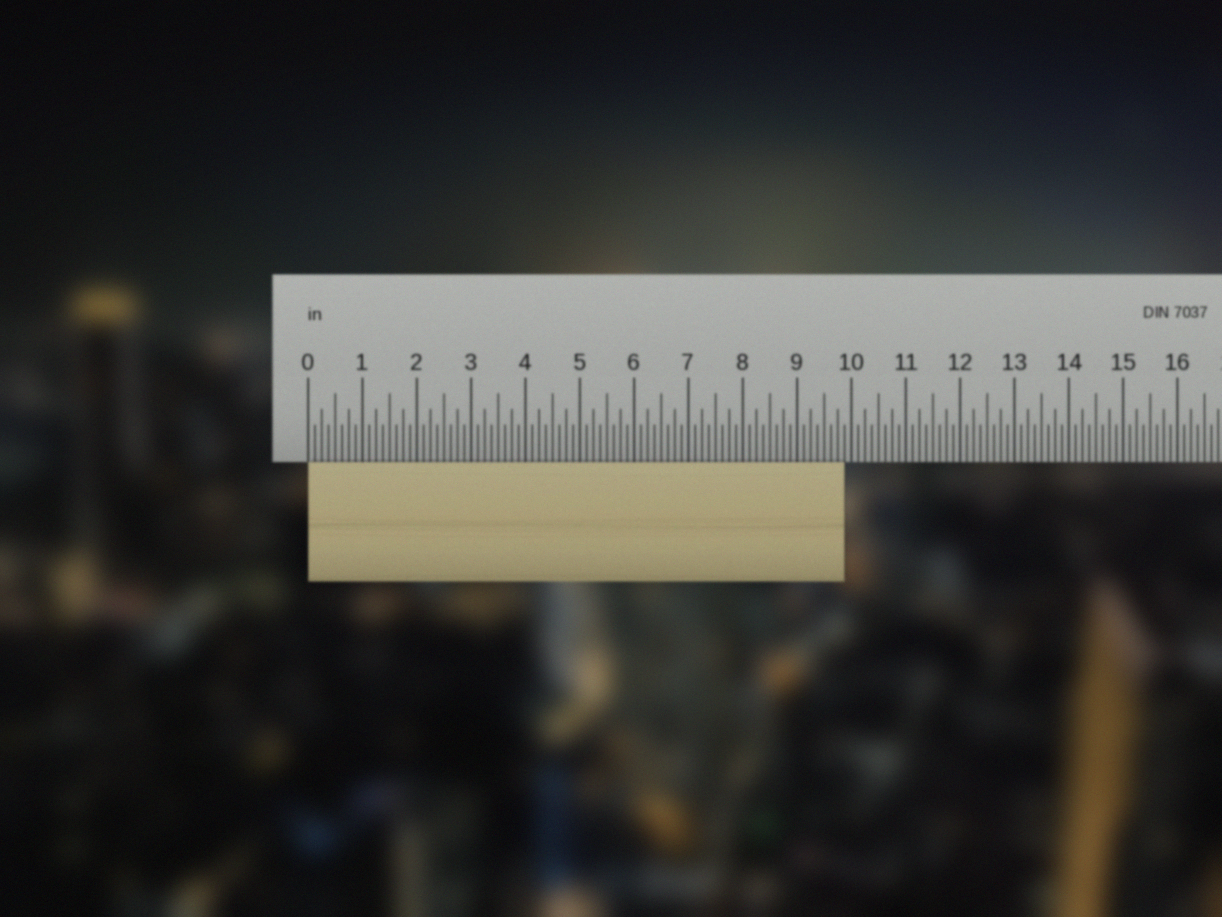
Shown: 9.875 in
